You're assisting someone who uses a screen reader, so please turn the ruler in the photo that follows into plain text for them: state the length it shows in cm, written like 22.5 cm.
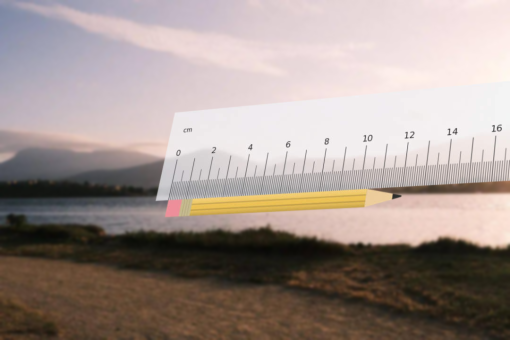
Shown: 12 cm
